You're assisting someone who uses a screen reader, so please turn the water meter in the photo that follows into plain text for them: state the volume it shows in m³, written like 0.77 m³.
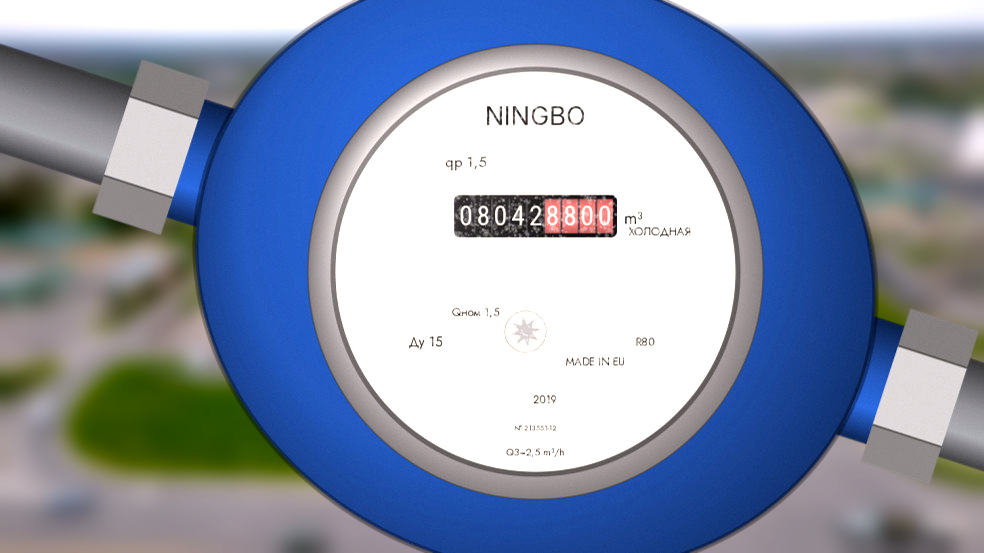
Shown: 8042.8800 m³
